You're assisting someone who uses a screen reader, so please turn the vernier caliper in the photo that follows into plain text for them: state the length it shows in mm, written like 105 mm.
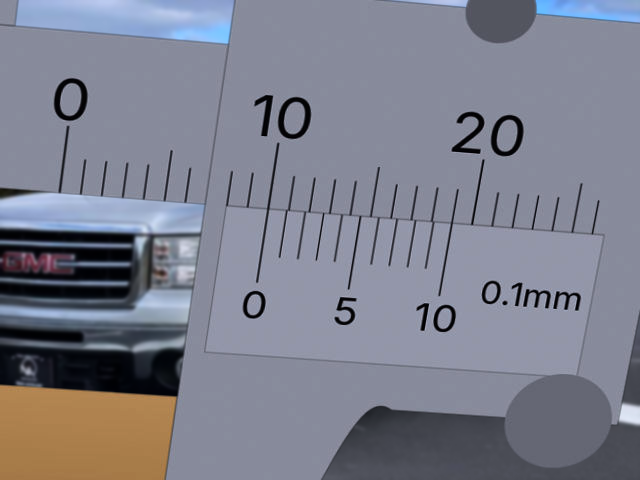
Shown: 10.0 mm
